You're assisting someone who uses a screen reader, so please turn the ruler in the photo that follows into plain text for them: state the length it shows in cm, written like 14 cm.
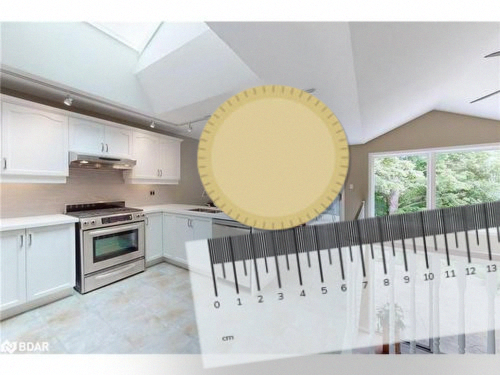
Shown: 7 cm
